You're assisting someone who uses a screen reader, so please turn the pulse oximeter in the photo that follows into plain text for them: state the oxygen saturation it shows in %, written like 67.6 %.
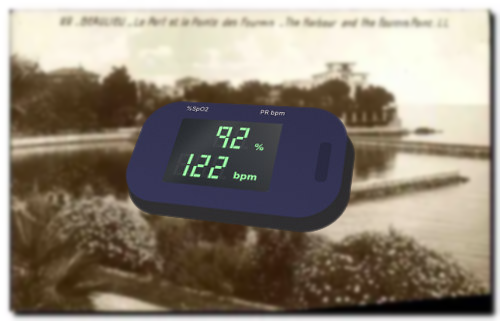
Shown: 92 %
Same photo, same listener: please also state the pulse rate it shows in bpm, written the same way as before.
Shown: 122 bpm
